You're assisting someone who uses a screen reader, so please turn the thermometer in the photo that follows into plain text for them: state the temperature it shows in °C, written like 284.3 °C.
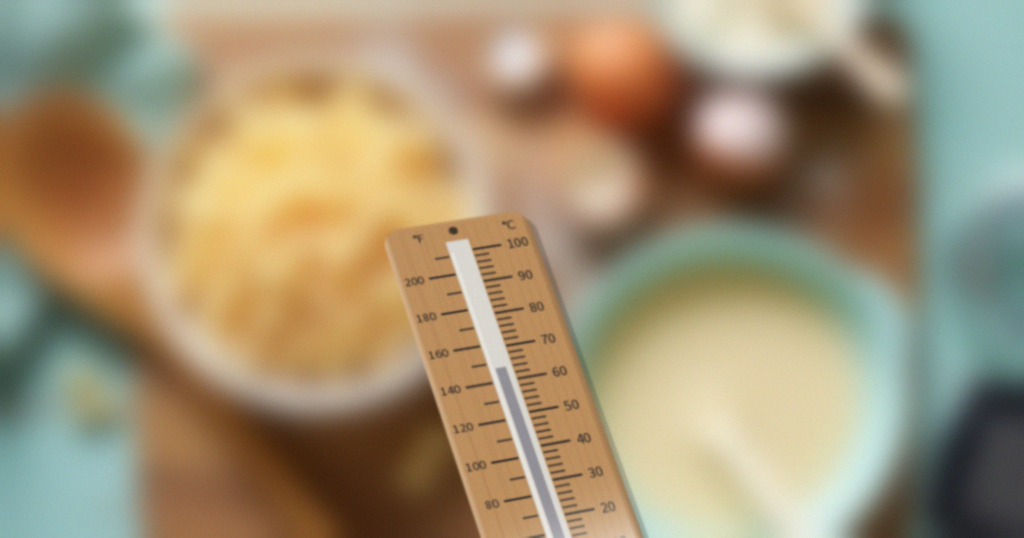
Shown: 64 °C
